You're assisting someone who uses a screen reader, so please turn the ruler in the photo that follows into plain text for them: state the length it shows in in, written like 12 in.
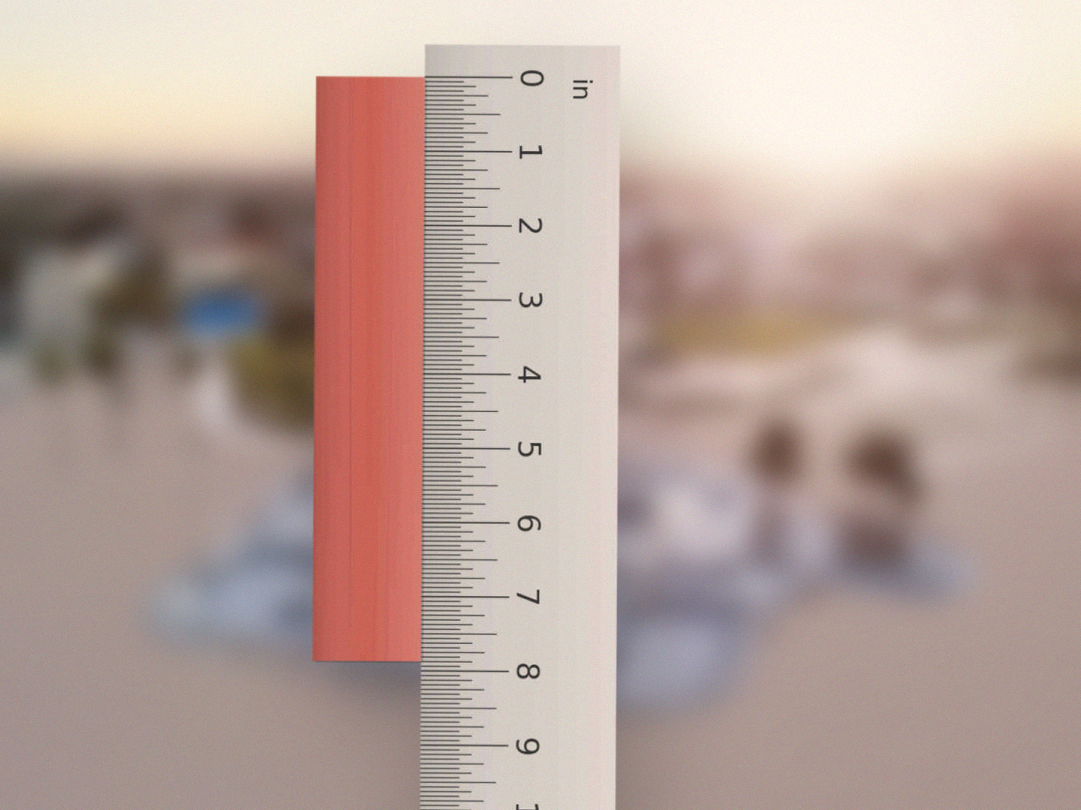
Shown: 7.875 in
